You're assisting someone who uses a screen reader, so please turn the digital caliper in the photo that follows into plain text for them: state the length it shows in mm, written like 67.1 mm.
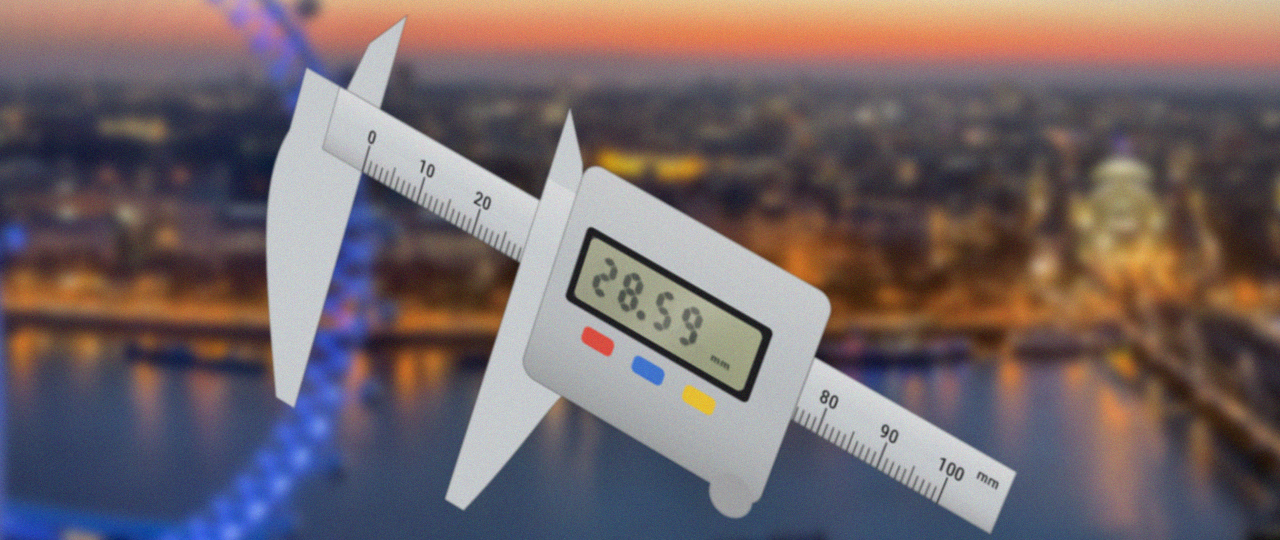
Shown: 28.59 mm
